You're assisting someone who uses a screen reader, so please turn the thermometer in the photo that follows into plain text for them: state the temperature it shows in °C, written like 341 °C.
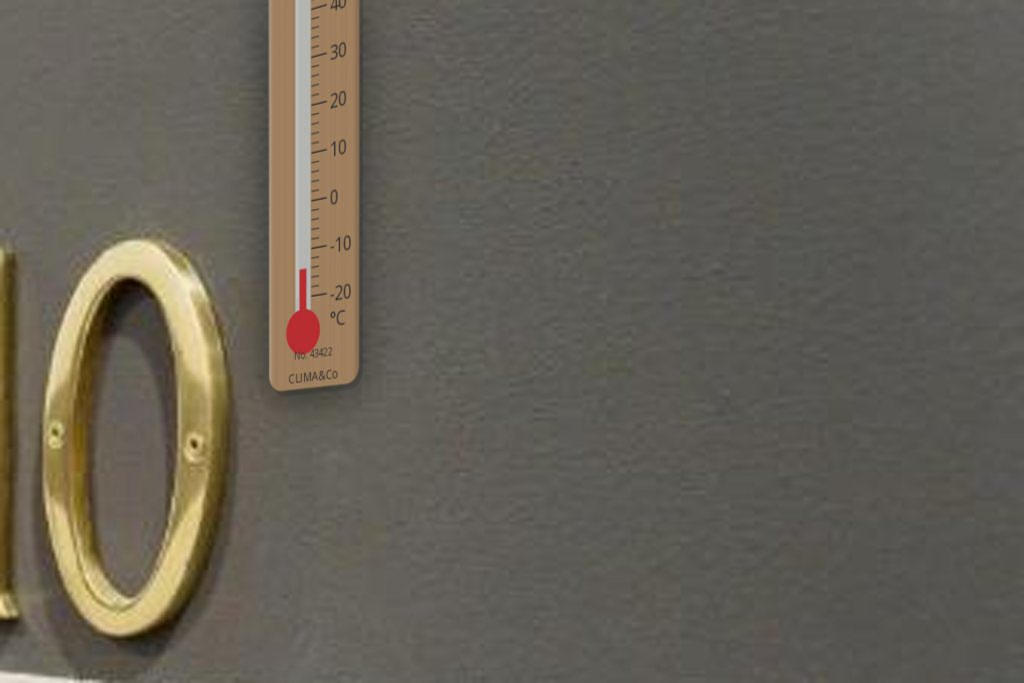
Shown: -14 °C
